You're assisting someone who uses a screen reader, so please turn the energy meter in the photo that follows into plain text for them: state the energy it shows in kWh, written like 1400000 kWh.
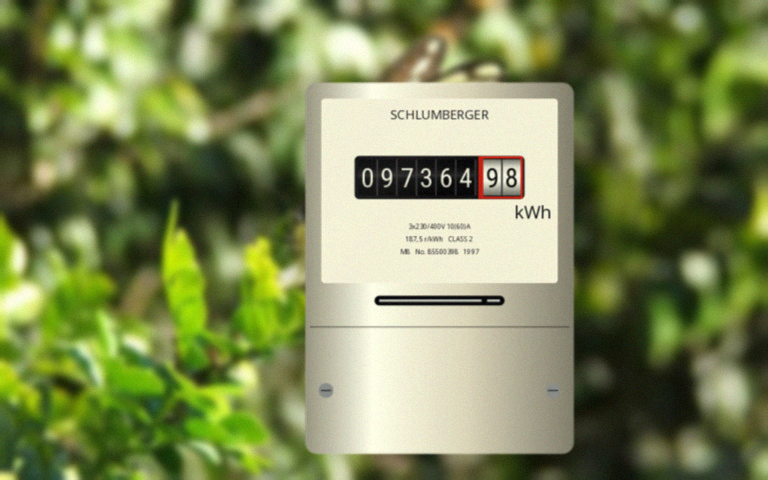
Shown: 97364.98 kWh
